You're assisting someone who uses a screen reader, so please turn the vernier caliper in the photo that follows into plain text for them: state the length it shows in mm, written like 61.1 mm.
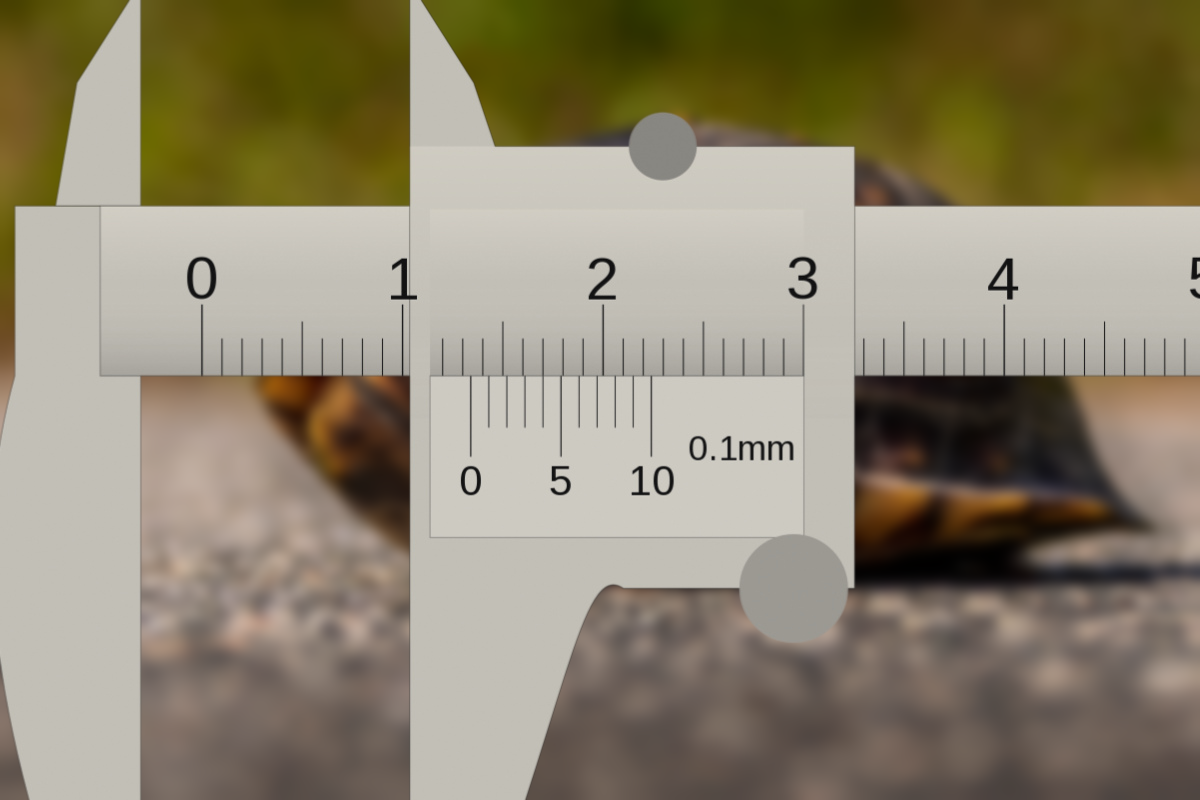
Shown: 13.4 mm
